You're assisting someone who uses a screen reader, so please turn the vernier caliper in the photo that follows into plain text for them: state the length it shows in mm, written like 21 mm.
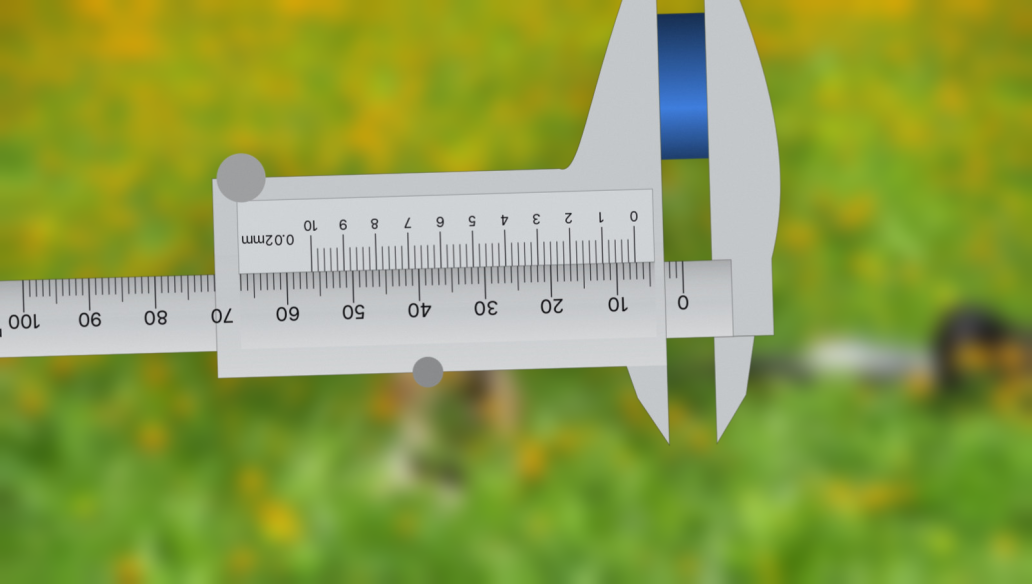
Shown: 7.2 mm
